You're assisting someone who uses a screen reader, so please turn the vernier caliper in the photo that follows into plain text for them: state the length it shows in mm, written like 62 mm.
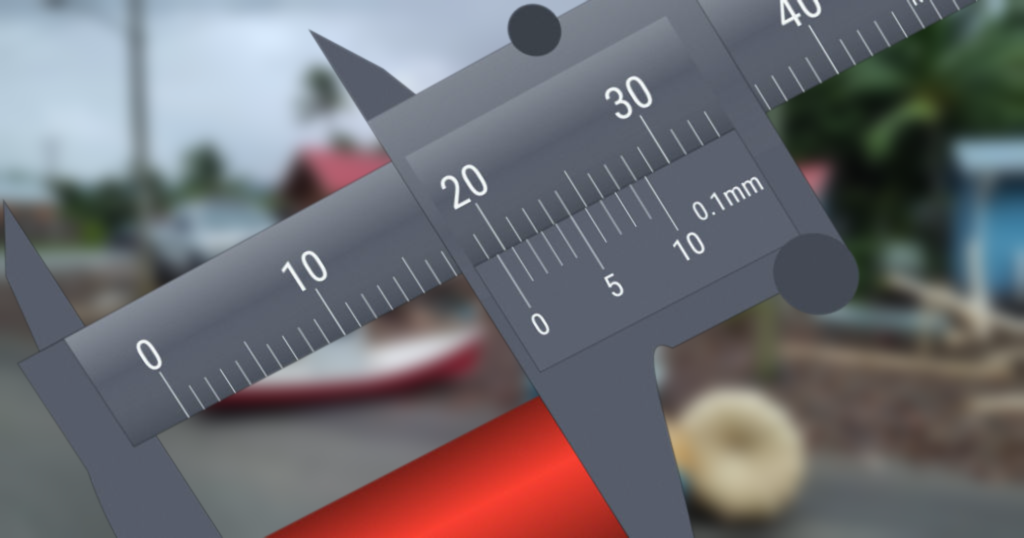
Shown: 19.5 mm
